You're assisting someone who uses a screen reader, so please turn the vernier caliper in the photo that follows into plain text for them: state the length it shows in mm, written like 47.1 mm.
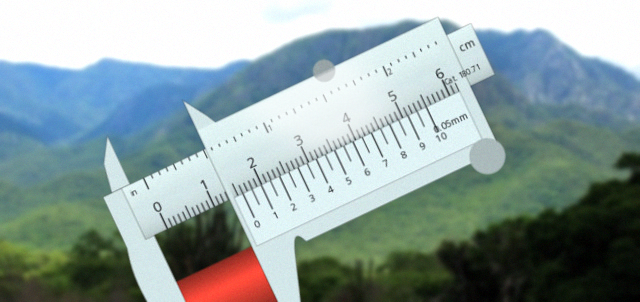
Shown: 16.0 mm
